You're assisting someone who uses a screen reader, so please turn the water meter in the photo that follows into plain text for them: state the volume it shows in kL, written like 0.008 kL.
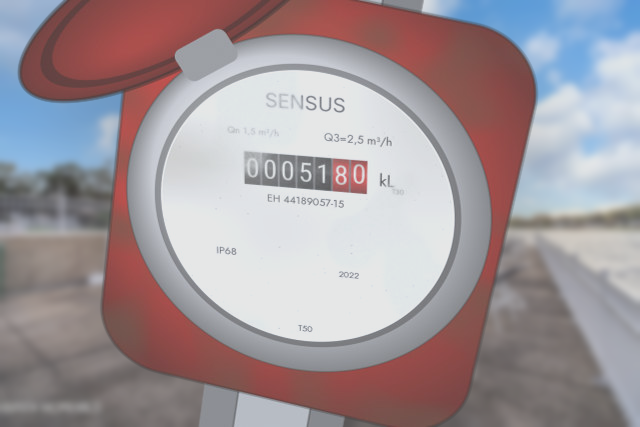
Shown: 51.80 kL
